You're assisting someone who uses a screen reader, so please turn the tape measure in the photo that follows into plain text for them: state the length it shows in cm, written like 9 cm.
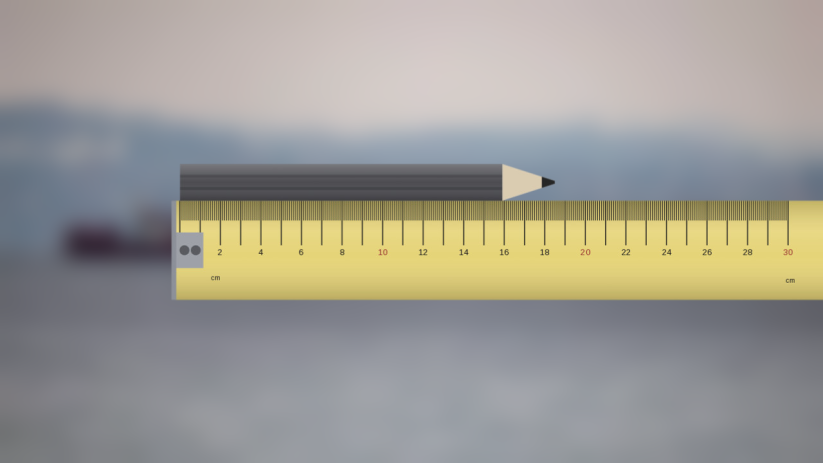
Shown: 18.5 cm
